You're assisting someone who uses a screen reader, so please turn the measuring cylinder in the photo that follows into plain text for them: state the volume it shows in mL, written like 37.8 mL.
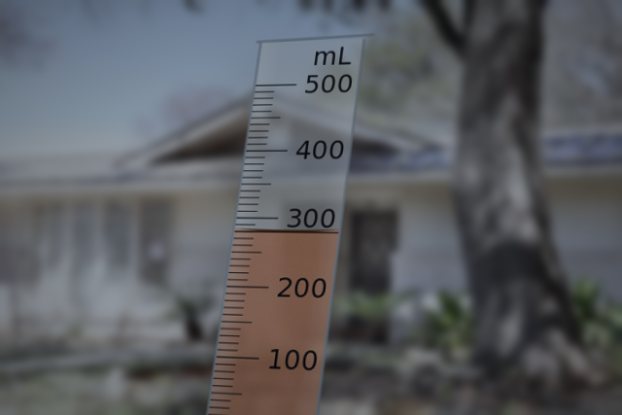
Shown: 280 mL
